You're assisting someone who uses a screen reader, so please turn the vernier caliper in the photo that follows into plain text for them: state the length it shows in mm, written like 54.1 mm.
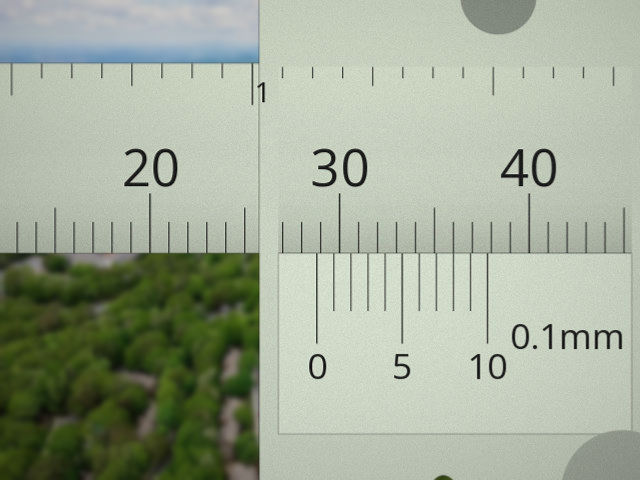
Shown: 28.8 mm
